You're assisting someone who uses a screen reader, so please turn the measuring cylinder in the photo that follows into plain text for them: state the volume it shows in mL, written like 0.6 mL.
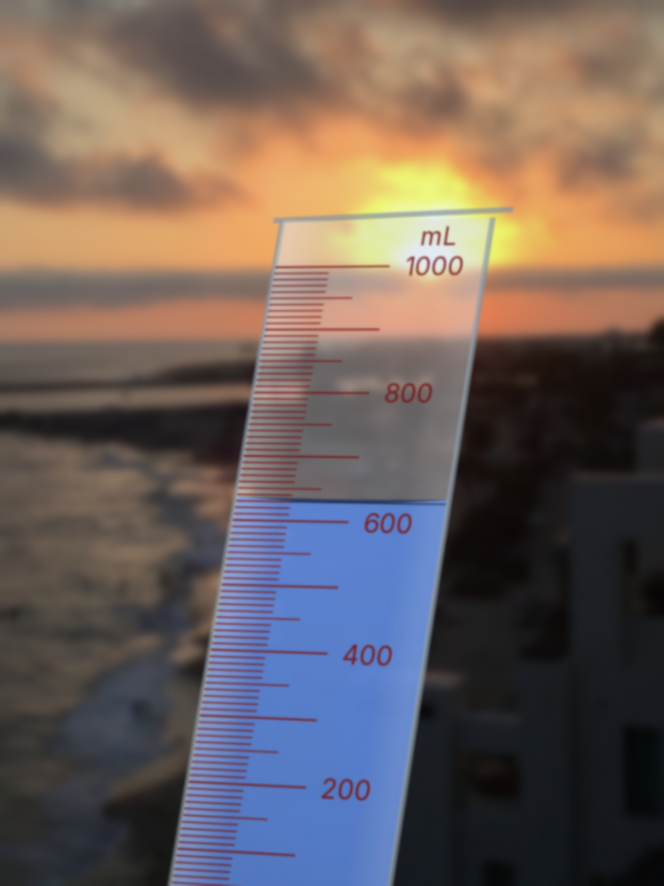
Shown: 630 mL
